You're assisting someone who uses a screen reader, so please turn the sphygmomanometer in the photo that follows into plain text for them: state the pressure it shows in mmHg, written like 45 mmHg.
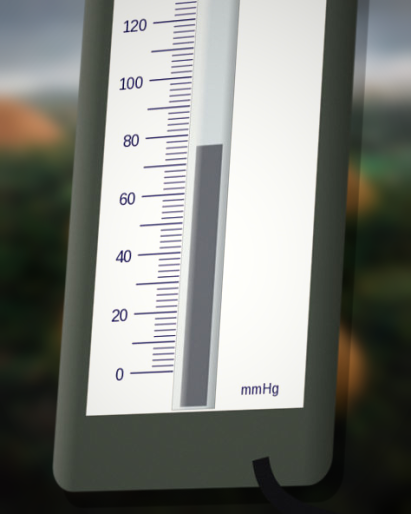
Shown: 76 mmHg
